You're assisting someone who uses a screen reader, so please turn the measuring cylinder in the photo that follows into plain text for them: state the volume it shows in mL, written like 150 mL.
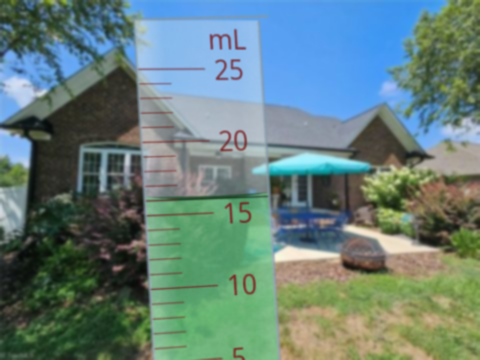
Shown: 16 mL
